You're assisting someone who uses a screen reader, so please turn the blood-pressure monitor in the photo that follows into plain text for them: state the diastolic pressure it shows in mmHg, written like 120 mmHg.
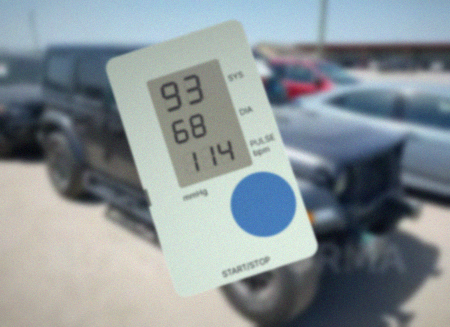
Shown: 68 mmHg
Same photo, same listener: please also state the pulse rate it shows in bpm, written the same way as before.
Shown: 114 bpm
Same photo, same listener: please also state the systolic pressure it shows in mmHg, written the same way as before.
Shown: 93 mmHg
